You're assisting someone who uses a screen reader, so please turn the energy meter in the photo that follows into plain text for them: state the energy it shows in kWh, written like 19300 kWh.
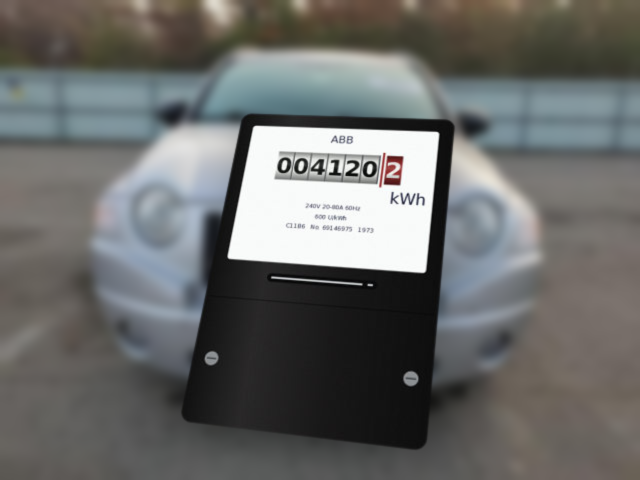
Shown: 4120.2 kWh
